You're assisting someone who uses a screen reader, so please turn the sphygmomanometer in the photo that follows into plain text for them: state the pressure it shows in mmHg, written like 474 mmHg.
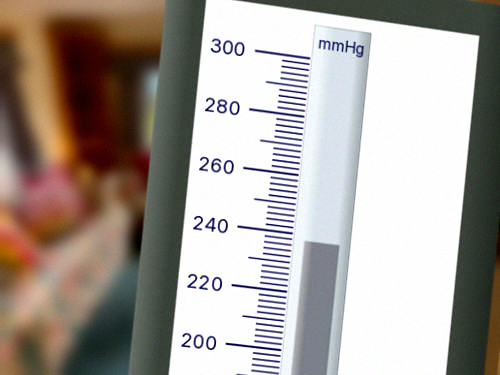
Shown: 238 mmHg
